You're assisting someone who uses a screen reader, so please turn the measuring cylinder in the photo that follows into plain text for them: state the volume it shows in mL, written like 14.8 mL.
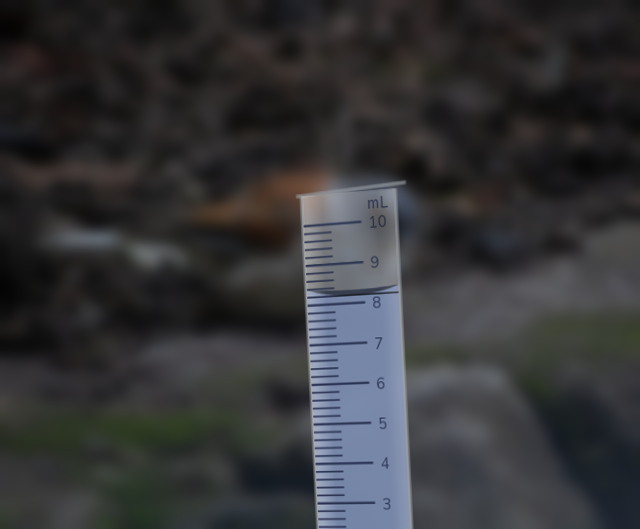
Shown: 8.2 mL
